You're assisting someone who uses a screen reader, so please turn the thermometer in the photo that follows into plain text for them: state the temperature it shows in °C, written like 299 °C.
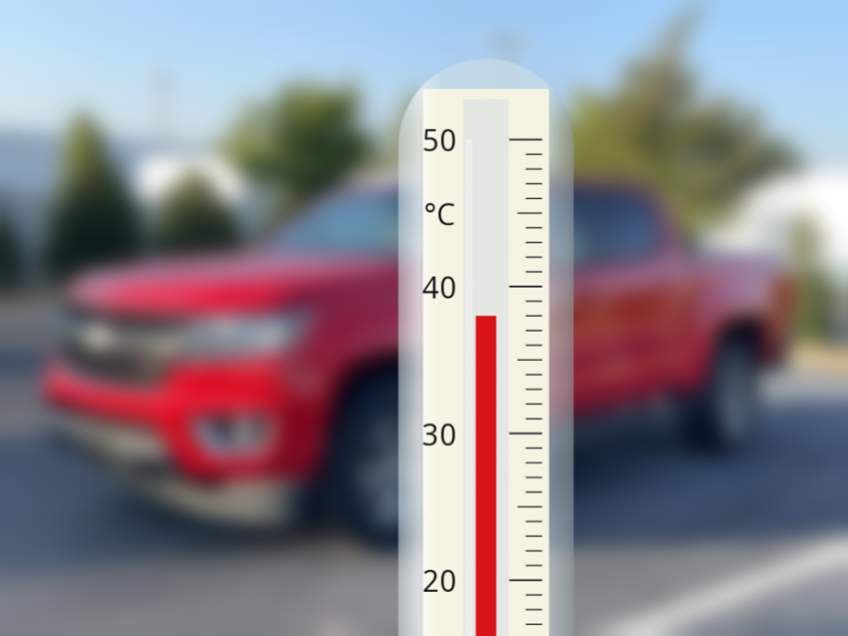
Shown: 38 °C
